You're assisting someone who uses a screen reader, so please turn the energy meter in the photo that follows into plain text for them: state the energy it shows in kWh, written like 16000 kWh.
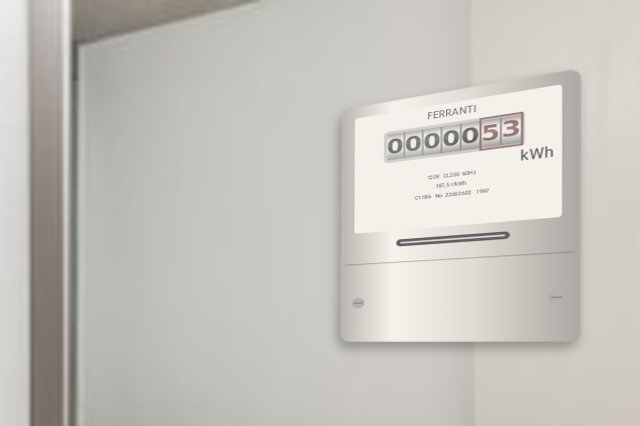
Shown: 0.53 kWh
